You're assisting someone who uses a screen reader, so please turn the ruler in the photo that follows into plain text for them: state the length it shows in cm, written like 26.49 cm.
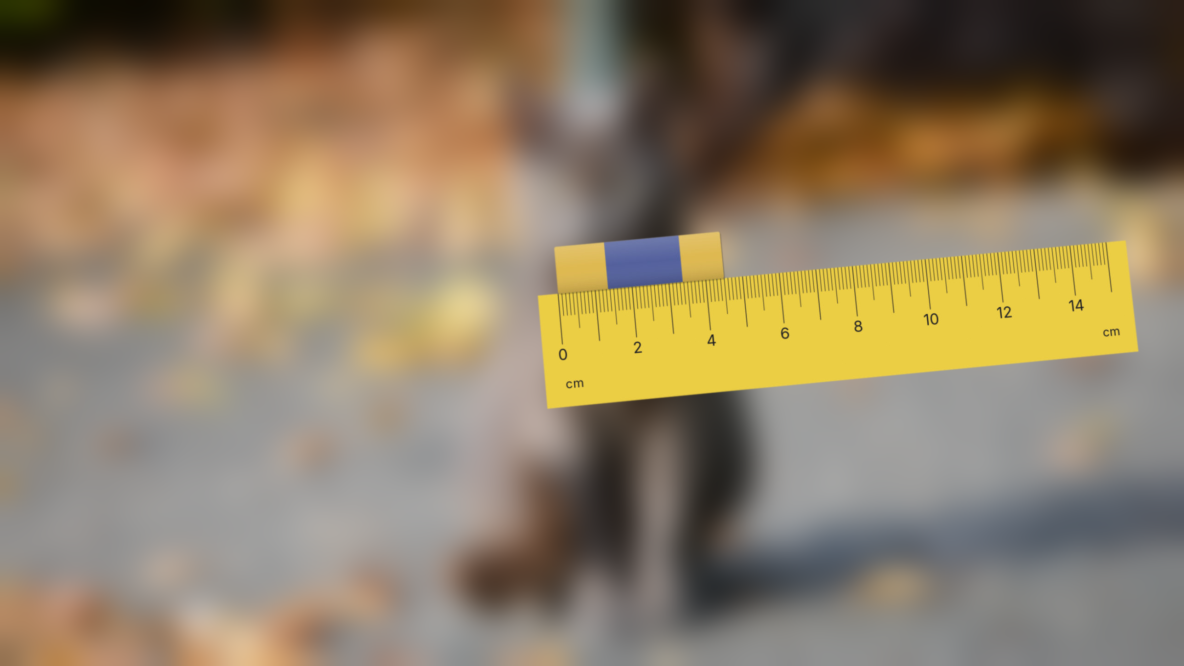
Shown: 4.5 cm
